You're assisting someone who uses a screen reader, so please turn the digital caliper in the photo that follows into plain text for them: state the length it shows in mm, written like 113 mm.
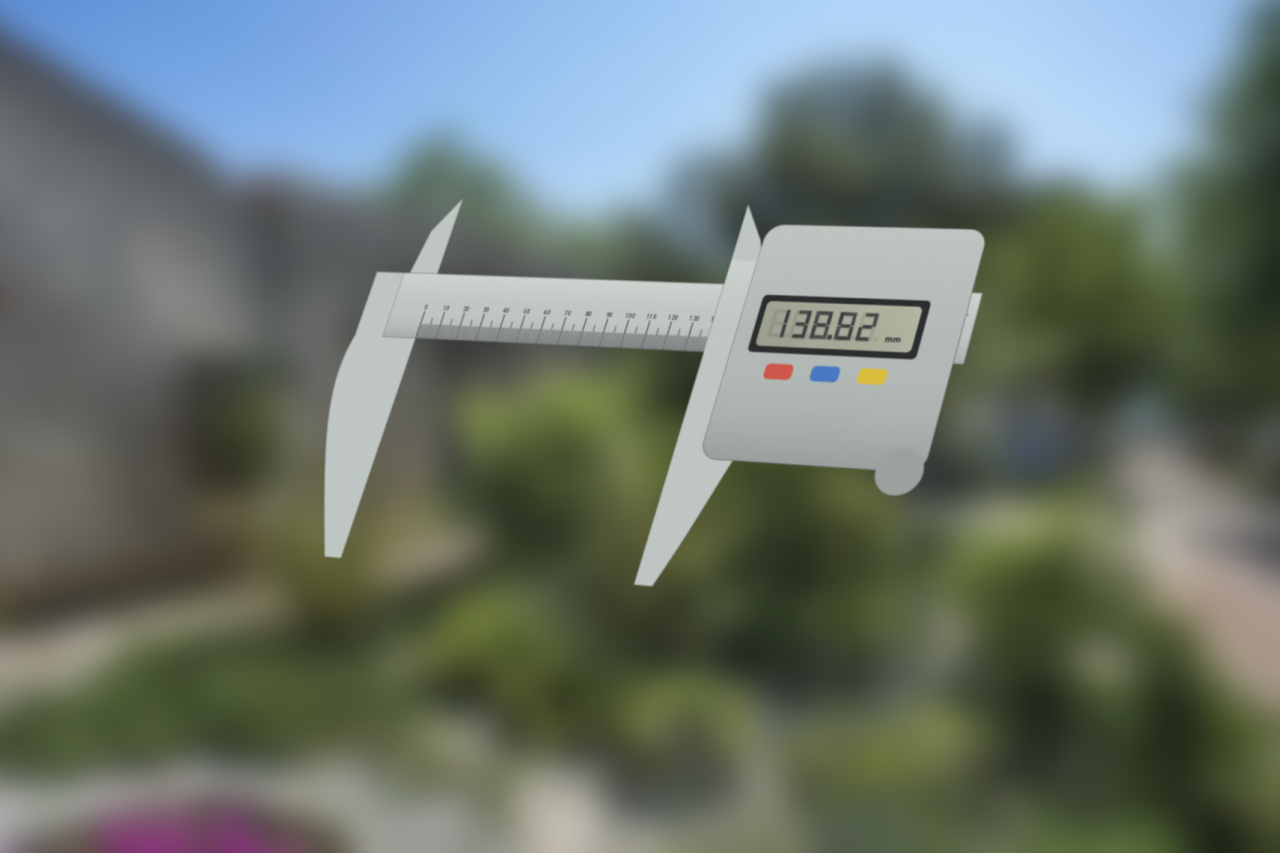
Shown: 138.82 mm
